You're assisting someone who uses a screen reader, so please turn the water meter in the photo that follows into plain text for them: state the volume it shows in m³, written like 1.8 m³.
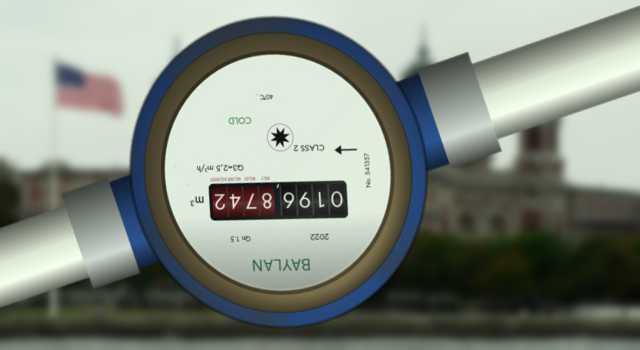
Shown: 196.8742 m³
